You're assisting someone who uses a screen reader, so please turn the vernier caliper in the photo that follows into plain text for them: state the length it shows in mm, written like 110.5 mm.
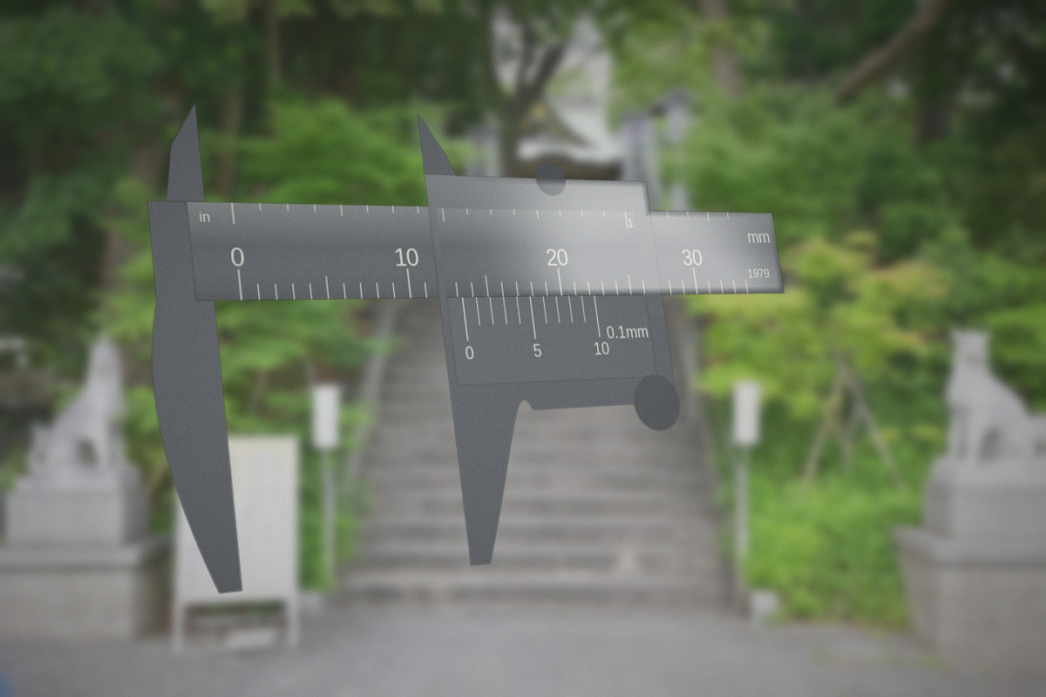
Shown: 13.3 mm
